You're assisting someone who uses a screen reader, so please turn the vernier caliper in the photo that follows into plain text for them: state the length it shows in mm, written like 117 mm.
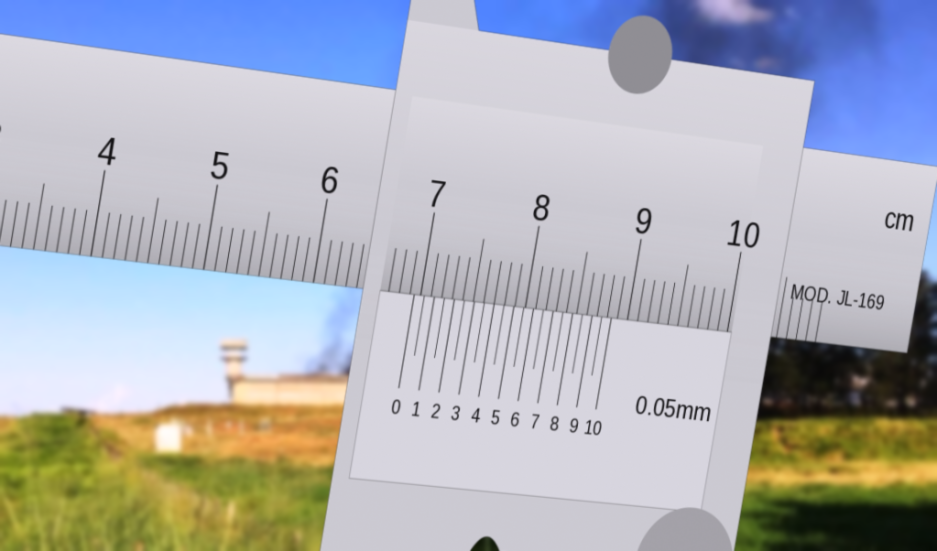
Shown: 69.4 mm
